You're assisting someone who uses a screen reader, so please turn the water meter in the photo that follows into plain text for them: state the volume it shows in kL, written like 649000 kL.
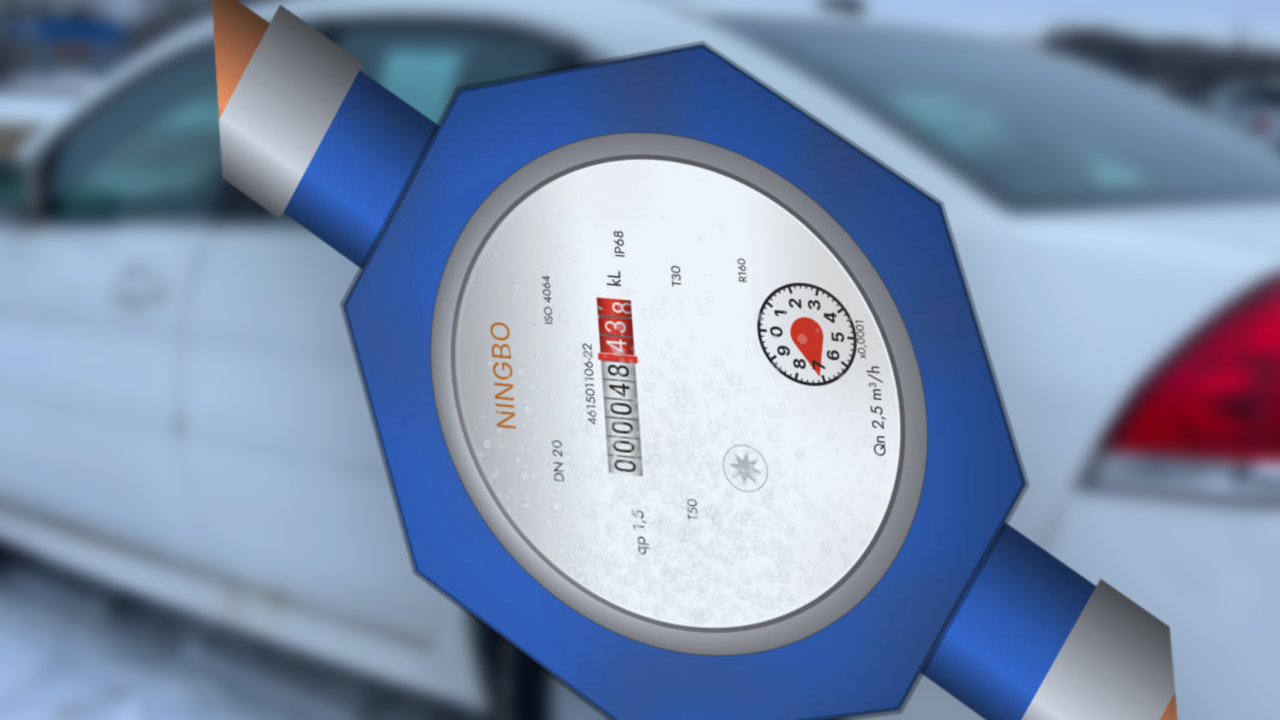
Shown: 48.4377 kL
